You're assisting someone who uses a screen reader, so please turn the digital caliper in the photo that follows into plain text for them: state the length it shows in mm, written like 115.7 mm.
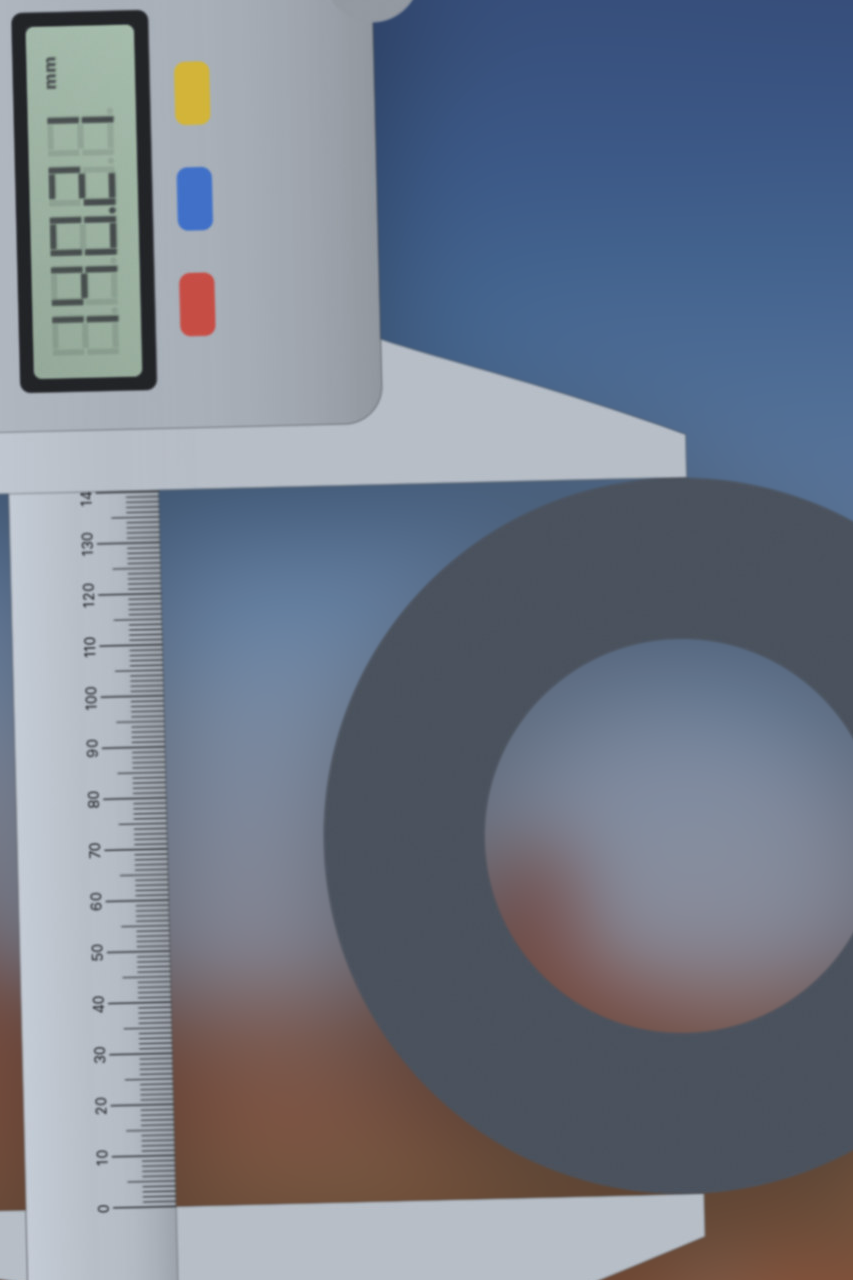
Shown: 140.21 mm
